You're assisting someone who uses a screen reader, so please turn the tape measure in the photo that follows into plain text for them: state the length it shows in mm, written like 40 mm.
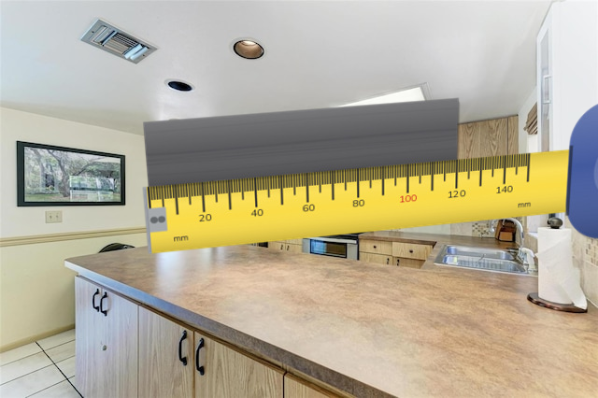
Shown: 120 mm
